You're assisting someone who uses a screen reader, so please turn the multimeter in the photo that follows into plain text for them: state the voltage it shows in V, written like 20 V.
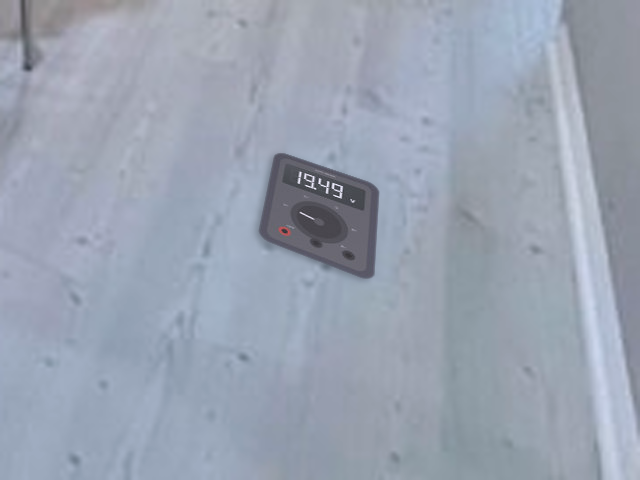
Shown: 19.49 V
